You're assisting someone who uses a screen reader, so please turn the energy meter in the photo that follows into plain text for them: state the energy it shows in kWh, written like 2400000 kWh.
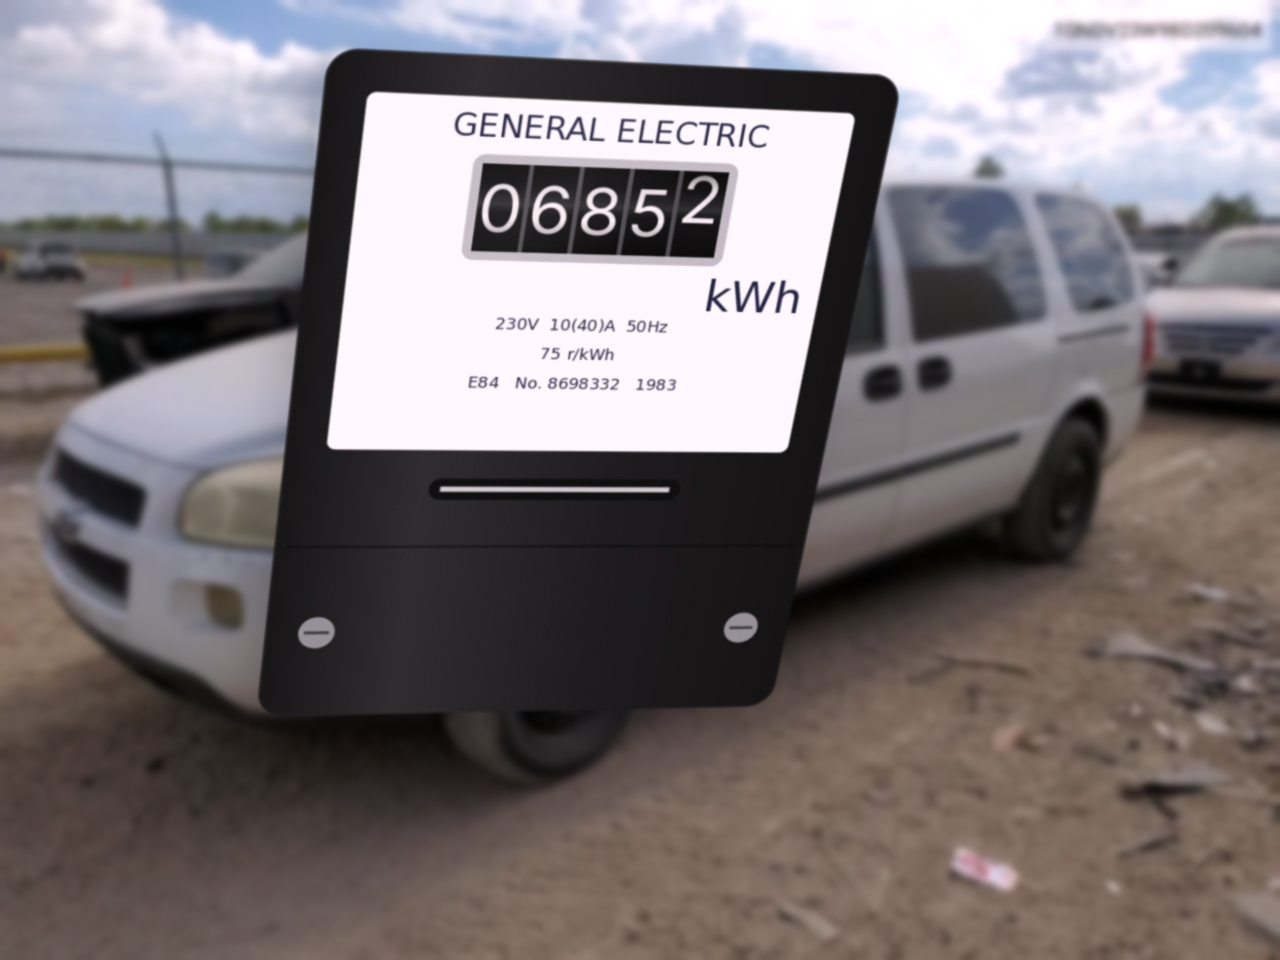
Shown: 6852 kWh
